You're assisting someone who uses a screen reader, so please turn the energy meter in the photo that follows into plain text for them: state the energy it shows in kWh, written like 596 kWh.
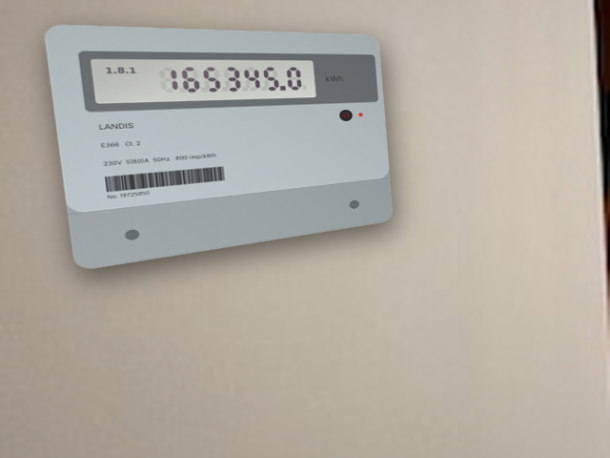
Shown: 165345.0 kWh
